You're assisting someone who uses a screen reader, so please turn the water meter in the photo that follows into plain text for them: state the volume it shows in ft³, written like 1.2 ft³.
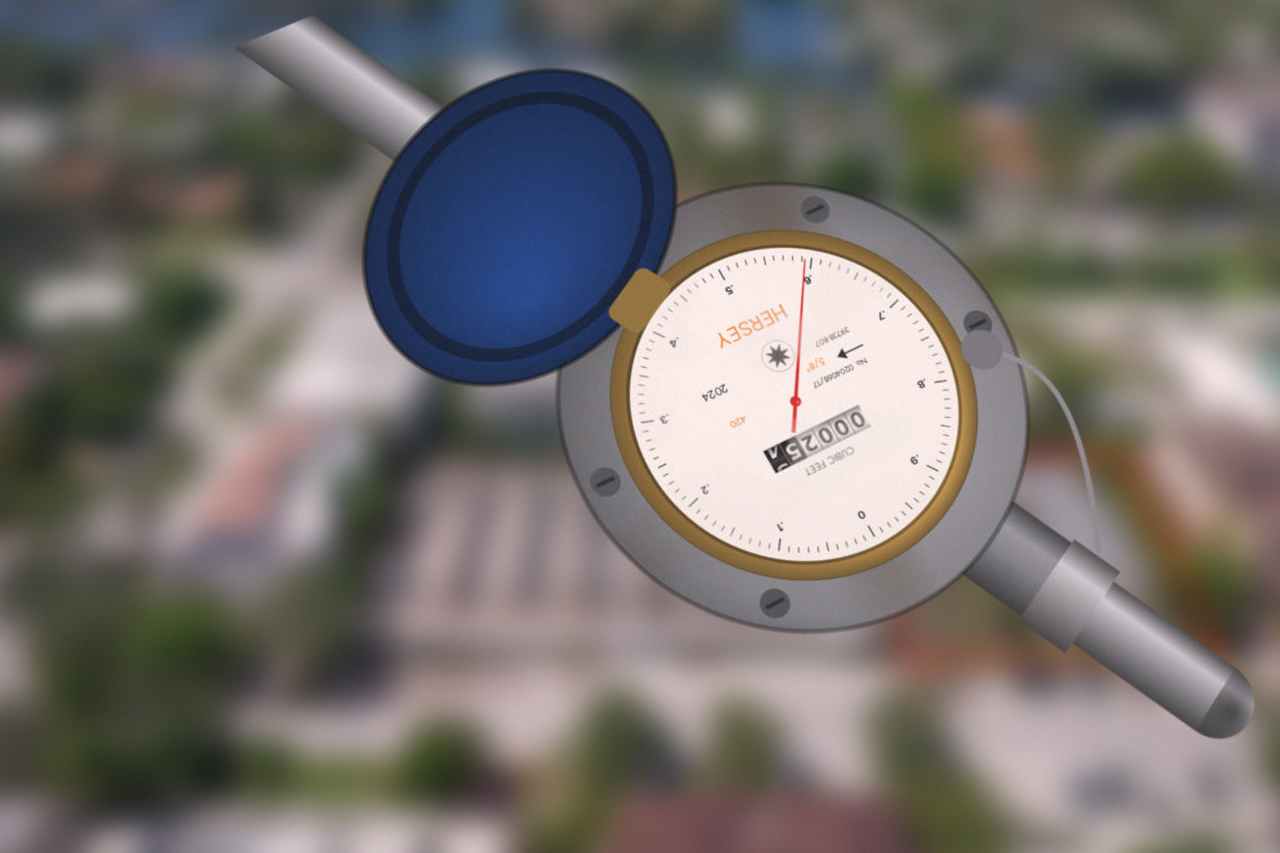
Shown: 253.59 ft³
